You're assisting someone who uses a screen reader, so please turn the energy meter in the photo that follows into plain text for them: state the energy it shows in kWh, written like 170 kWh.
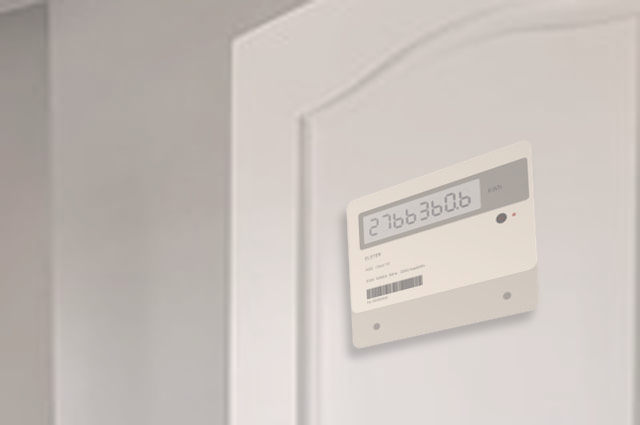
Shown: 2766360.6 kWh
